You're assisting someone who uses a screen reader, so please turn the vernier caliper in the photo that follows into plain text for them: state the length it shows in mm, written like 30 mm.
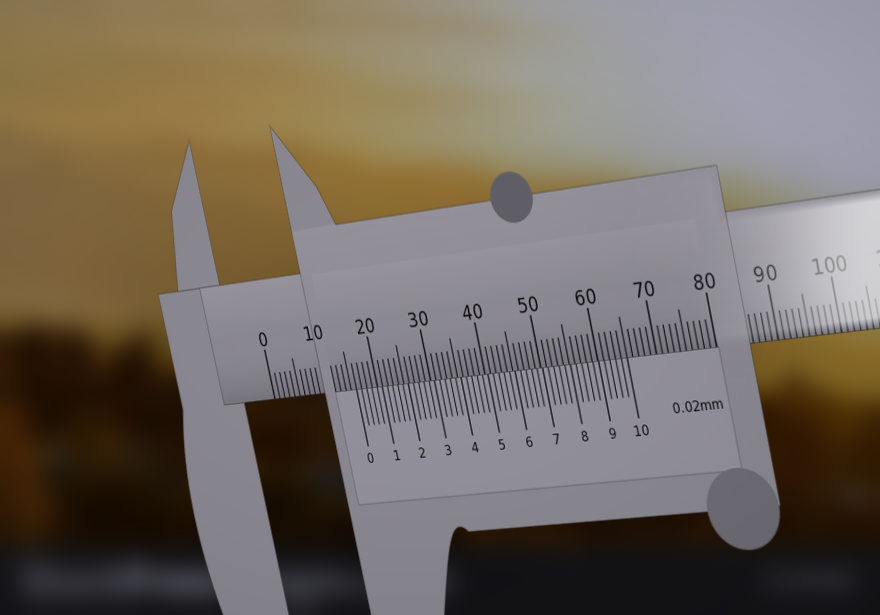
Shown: 16.0 mm
